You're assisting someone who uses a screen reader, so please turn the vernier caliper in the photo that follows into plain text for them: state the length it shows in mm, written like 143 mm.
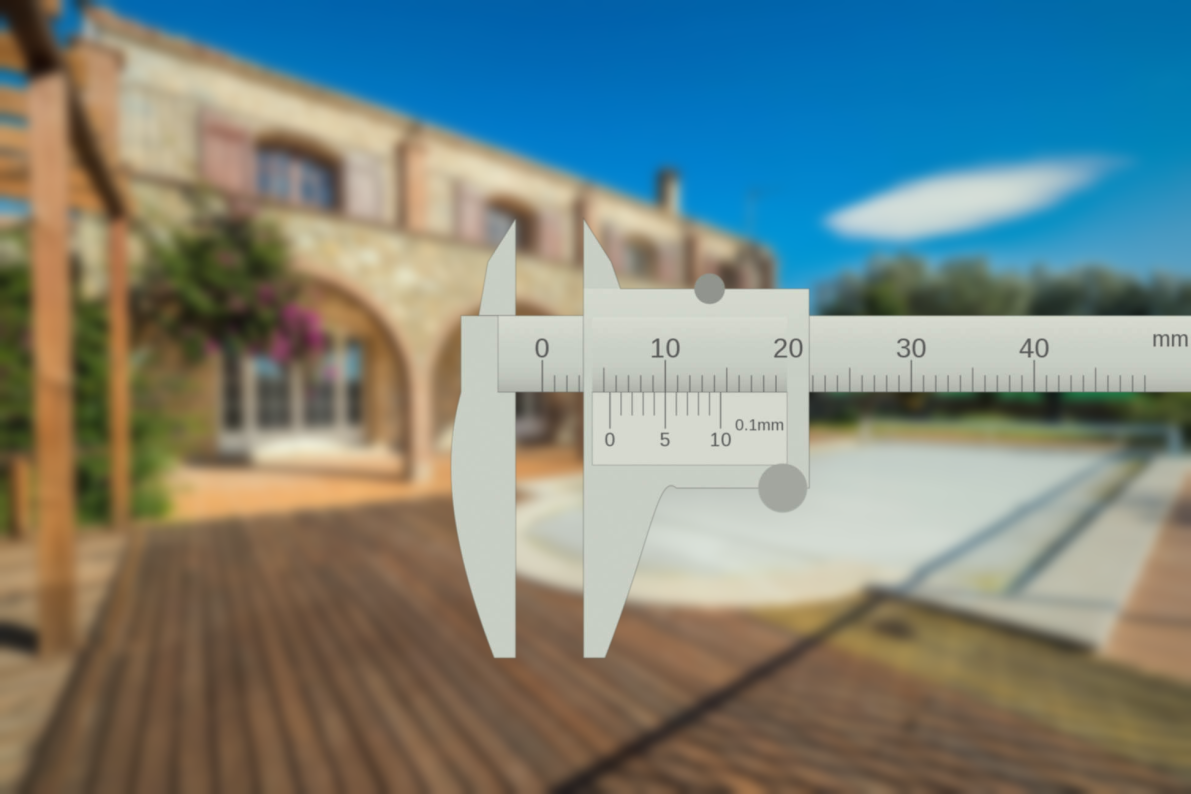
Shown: 5.5 mm
